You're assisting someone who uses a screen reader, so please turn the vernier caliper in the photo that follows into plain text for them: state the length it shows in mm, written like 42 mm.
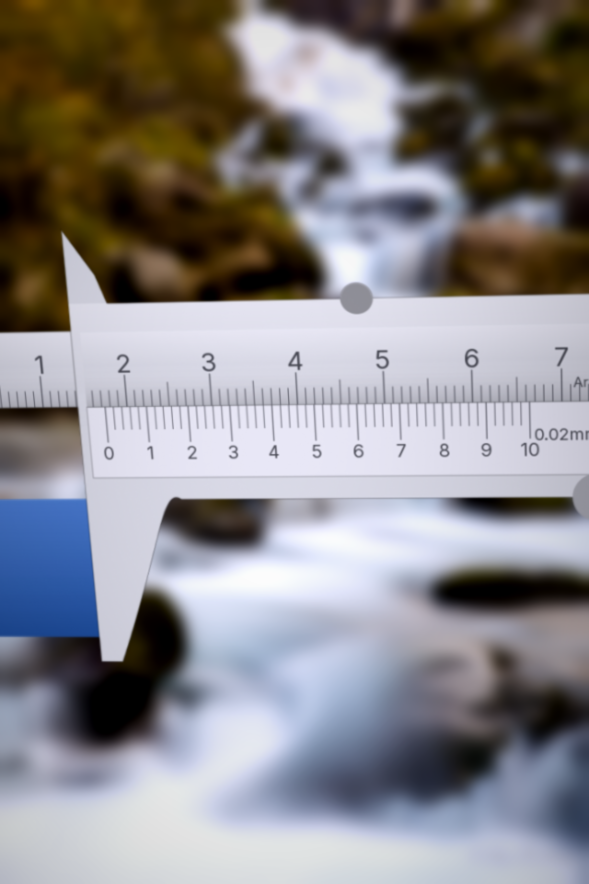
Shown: 17.4 mm
